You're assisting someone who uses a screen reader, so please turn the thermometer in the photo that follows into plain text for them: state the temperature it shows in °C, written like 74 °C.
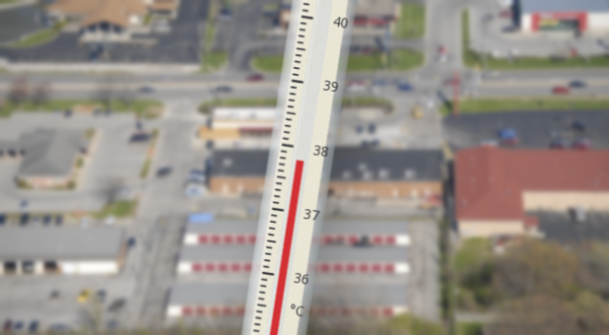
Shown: 37.8 °C
